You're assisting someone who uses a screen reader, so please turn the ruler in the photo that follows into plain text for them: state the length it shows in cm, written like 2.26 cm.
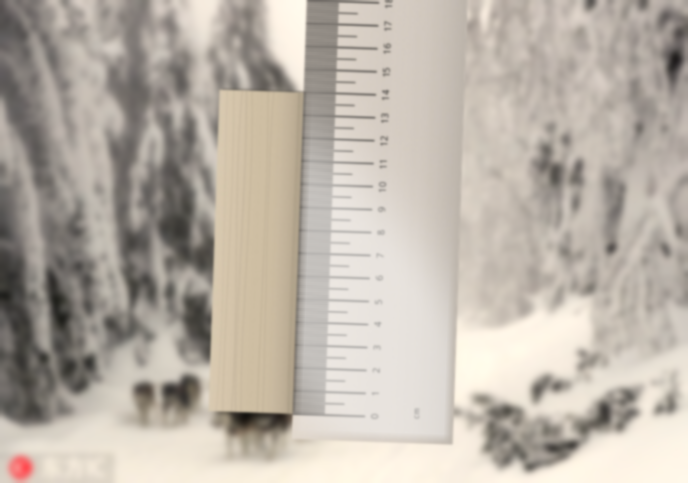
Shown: 14 cm
